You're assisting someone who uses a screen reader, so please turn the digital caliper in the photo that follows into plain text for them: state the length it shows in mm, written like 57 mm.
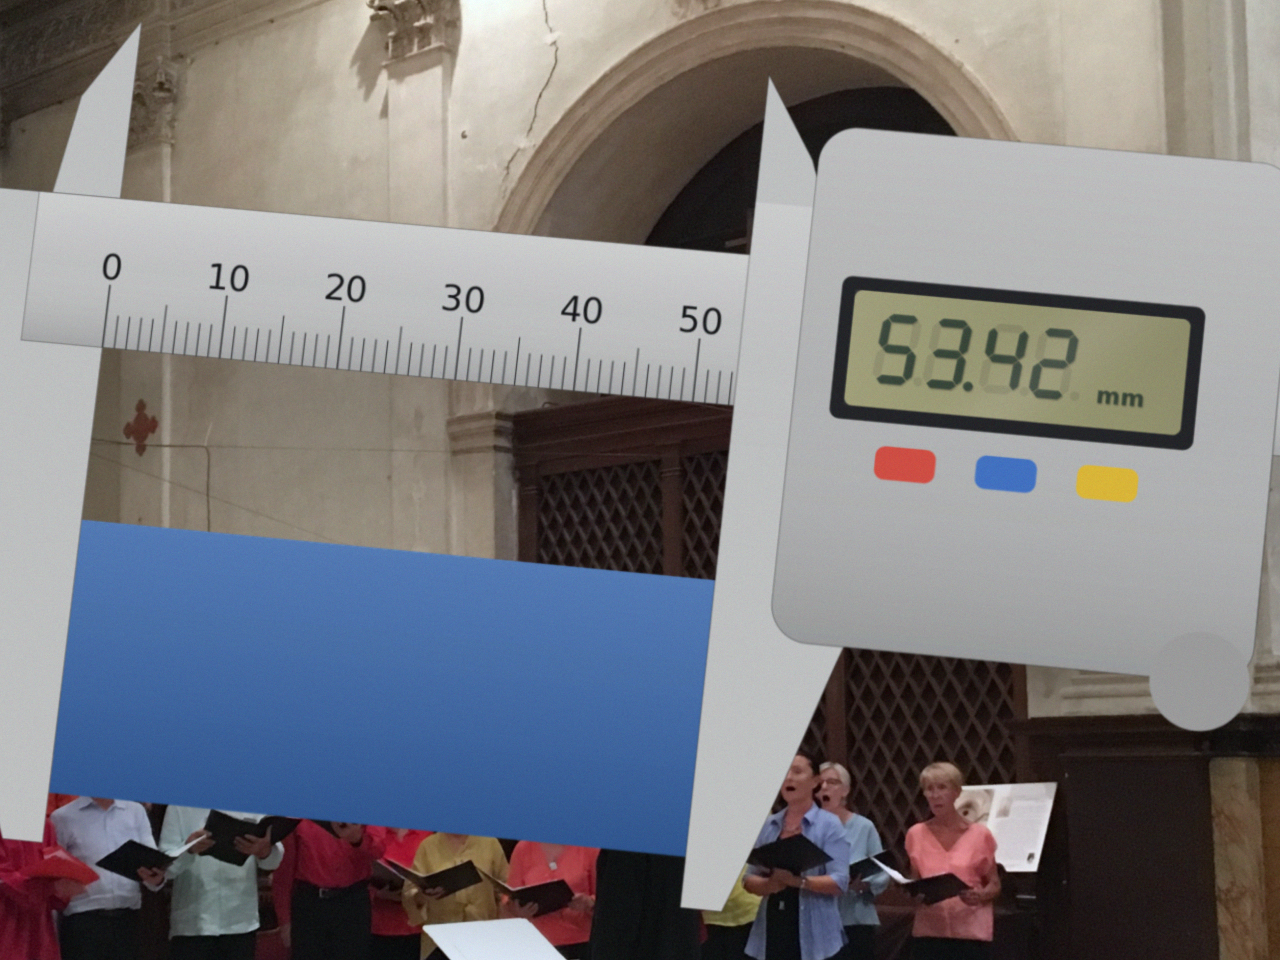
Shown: 53.42 mm
